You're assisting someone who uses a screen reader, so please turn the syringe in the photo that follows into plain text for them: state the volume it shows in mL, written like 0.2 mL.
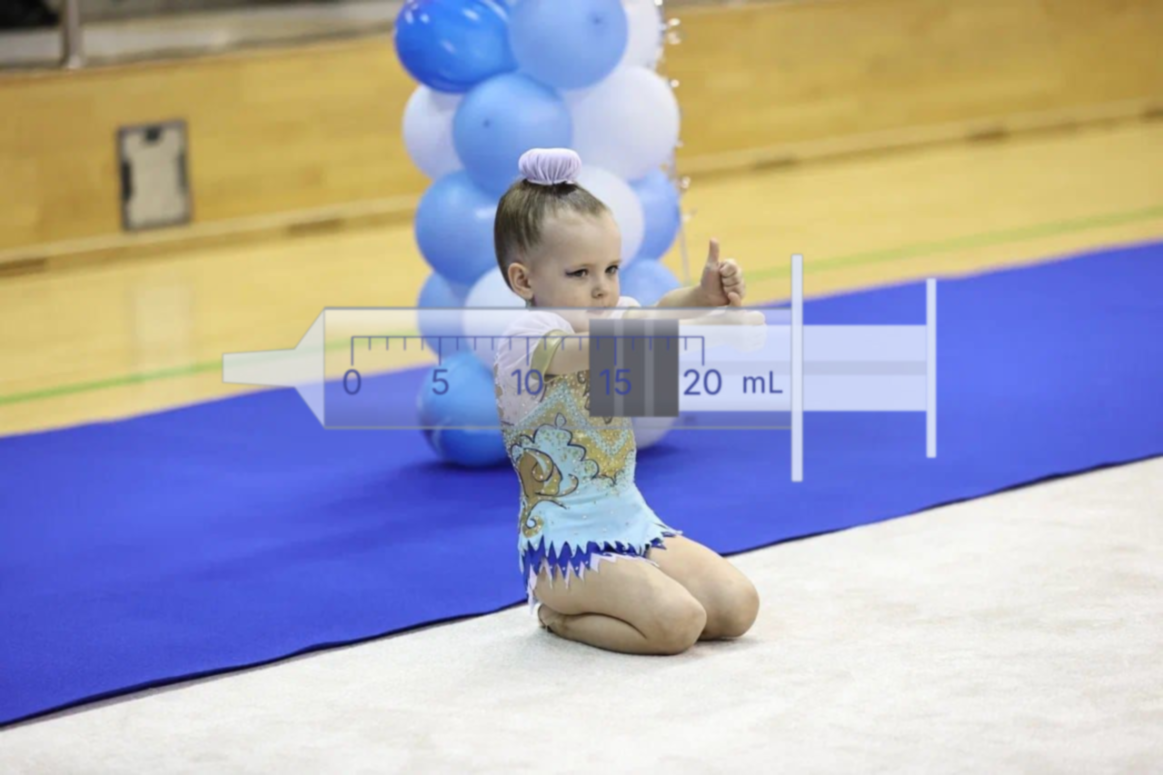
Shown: 13.5 mL
